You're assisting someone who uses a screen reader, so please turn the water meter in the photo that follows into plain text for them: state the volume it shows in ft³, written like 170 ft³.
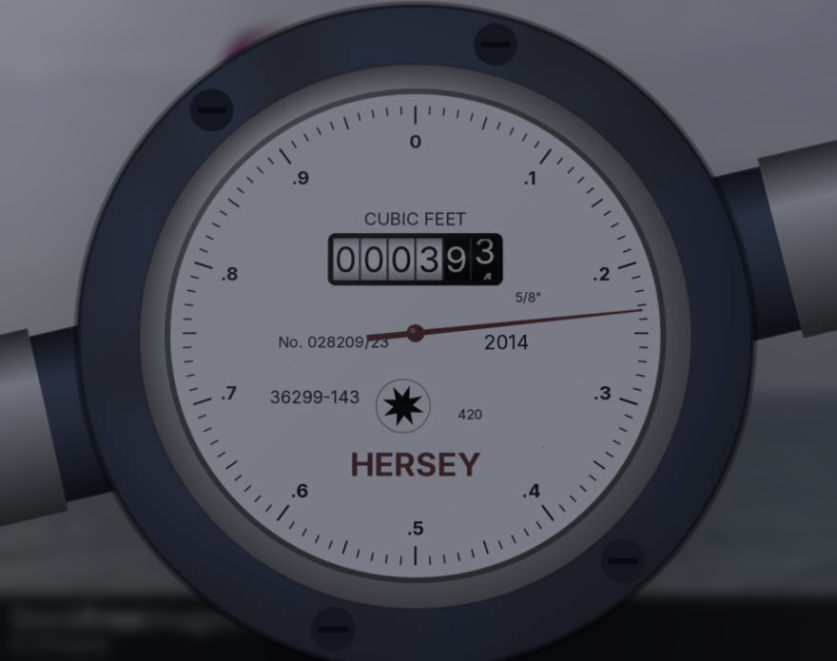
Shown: 393.23 ft³
